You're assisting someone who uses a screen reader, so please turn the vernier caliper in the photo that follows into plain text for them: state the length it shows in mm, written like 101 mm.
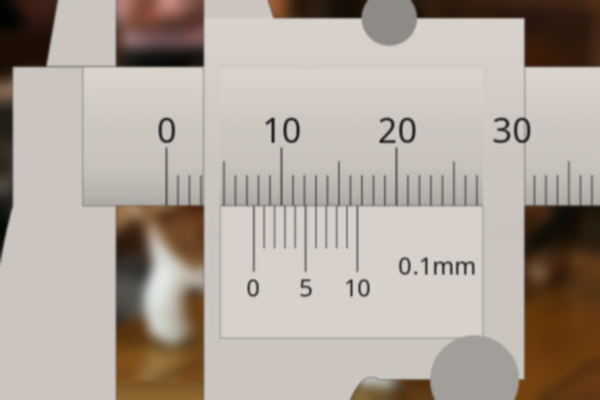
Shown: 7.6 mm
